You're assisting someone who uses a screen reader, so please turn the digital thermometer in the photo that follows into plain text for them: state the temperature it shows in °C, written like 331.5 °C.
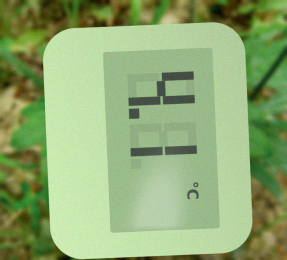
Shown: 4.1 °C
